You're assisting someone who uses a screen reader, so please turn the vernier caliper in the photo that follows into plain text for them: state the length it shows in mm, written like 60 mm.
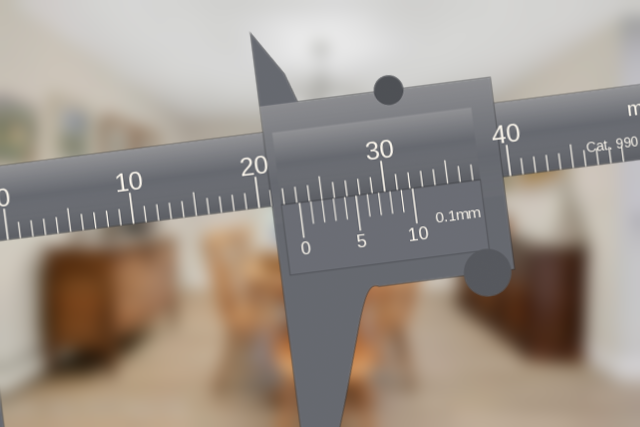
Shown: 23.2 mm
